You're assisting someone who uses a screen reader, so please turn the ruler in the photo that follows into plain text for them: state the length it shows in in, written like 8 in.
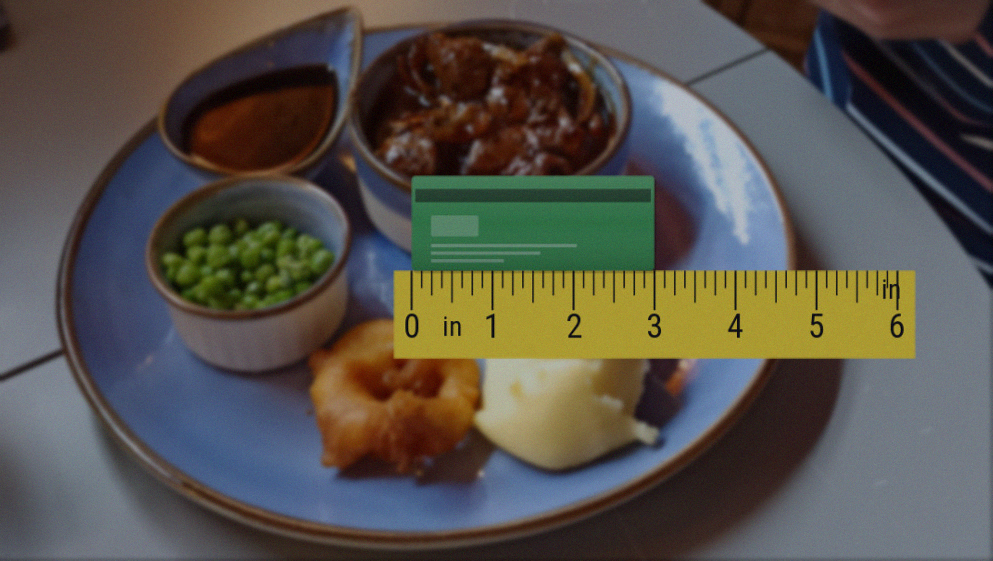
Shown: 3 in
